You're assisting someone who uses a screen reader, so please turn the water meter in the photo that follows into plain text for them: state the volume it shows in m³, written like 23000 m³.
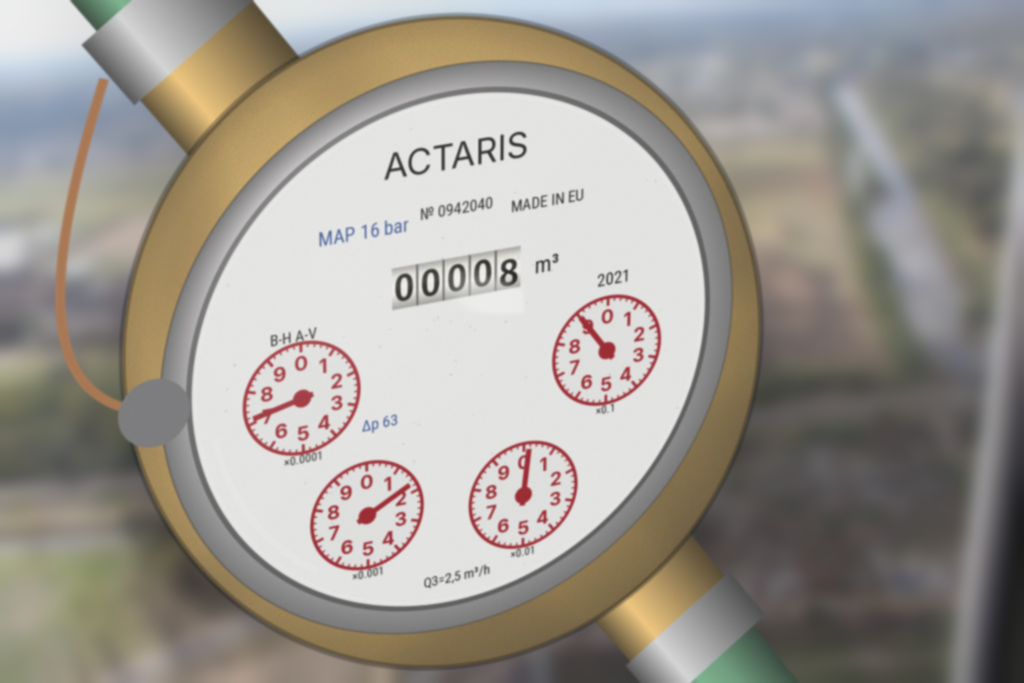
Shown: 7.9017 m³
